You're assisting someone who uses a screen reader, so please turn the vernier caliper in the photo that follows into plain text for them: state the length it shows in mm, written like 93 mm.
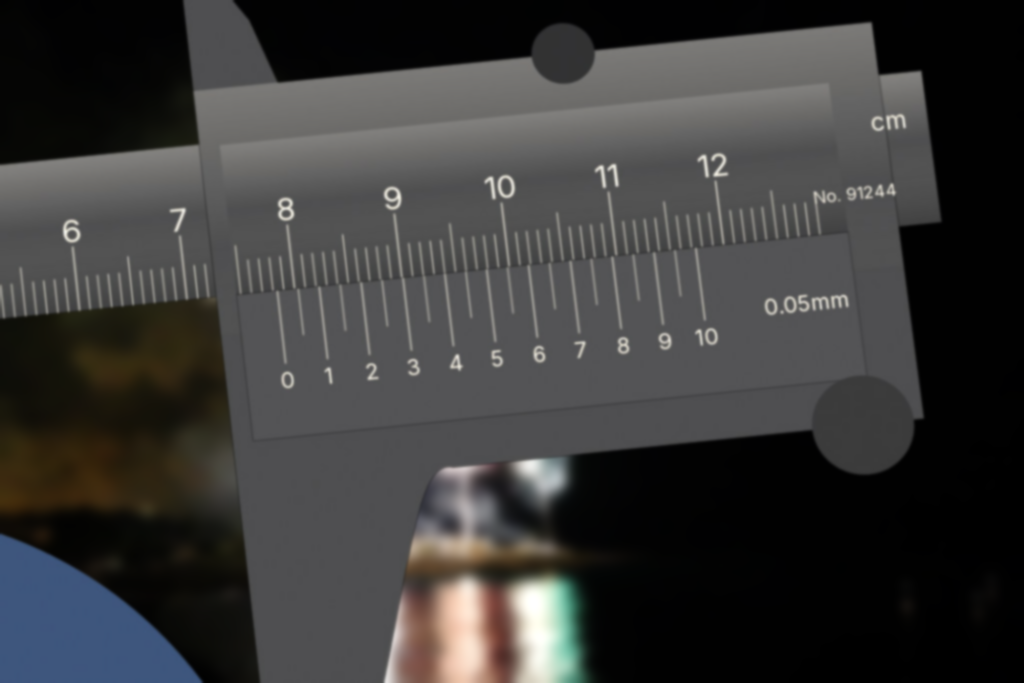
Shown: 78.4 mm
